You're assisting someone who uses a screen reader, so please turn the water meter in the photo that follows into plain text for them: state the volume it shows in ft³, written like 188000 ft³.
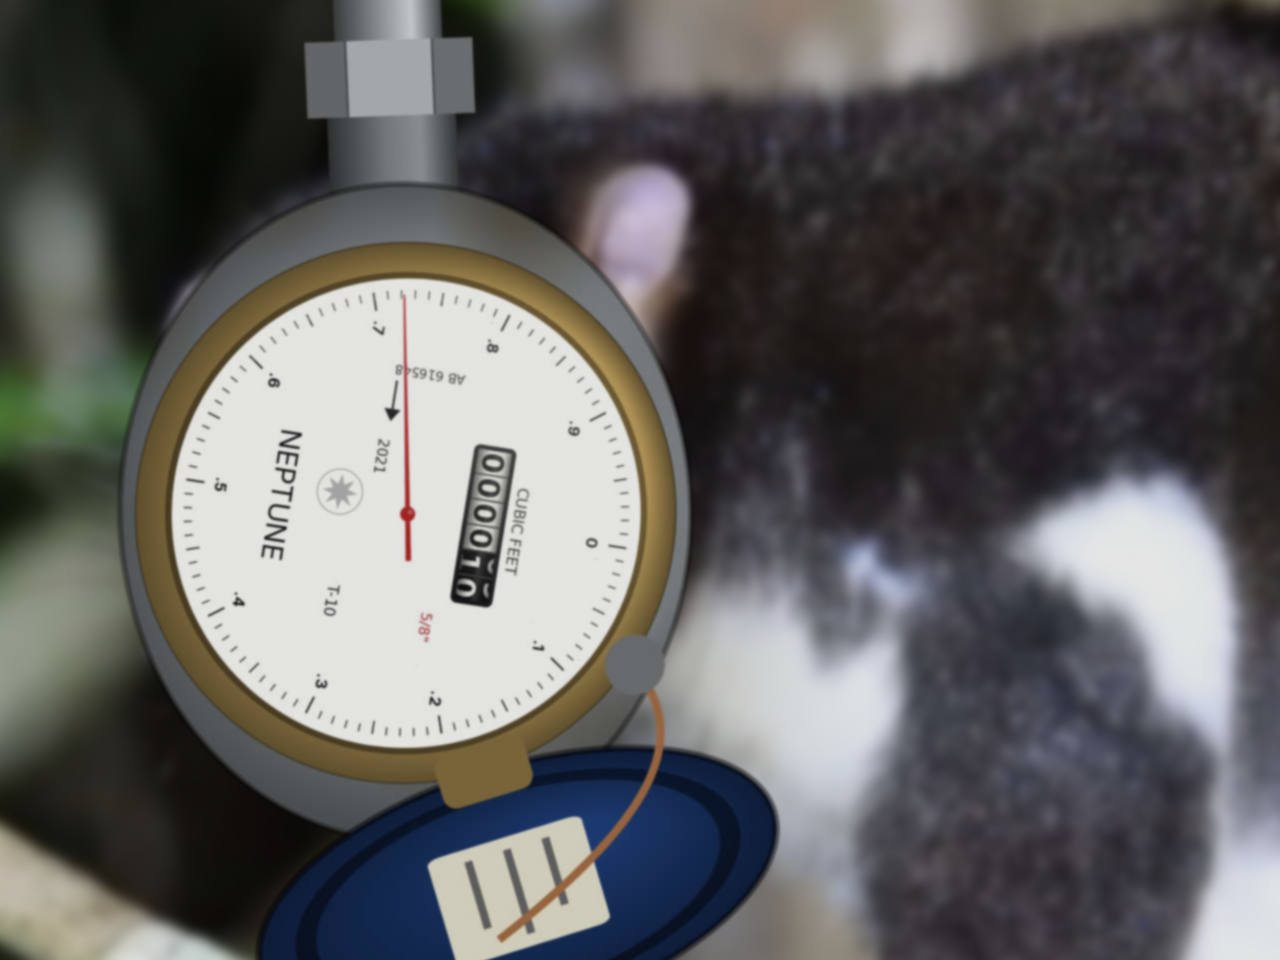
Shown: 9.72 ft³
